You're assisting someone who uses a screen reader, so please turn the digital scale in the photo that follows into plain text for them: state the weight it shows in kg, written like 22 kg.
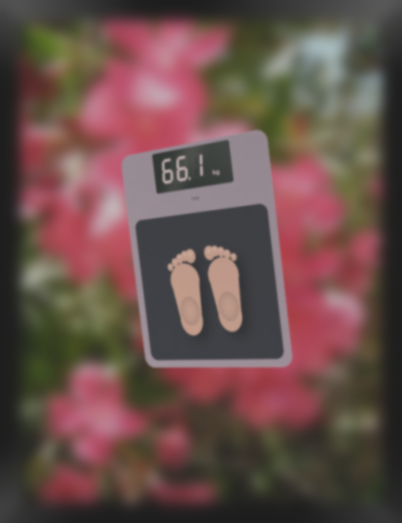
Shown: 66.1 kg
